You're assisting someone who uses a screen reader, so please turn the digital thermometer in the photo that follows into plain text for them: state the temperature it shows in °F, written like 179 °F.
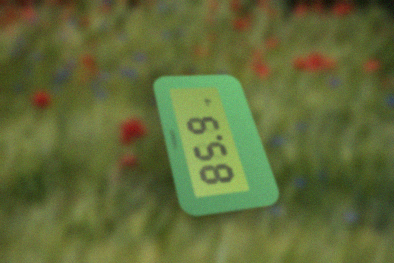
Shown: 85.9 °F
